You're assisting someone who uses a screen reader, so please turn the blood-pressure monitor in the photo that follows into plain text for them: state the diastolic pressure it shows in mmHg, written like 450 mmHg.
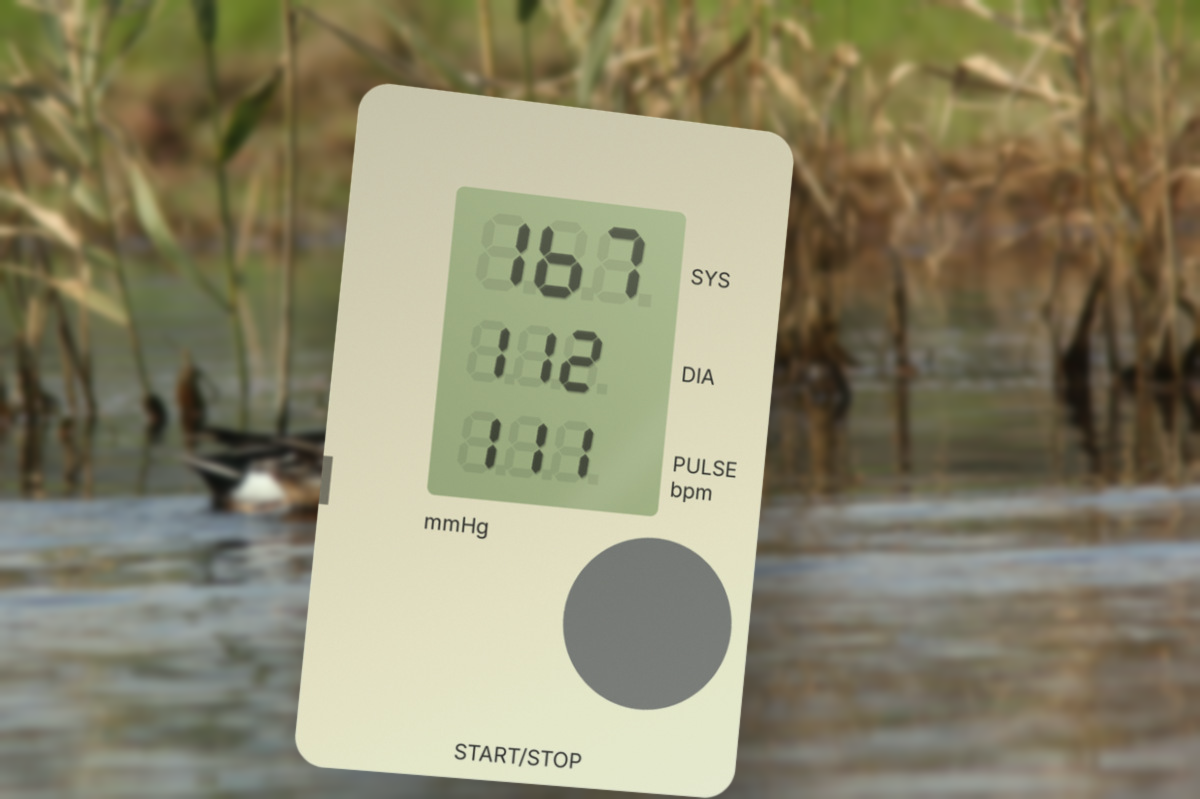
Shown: 112 mmHg
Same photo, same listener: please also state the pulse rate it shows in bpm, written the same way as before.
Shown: 111 bpm
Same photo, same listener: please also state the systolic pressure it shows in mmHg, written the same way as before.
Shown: 167 mmHg
